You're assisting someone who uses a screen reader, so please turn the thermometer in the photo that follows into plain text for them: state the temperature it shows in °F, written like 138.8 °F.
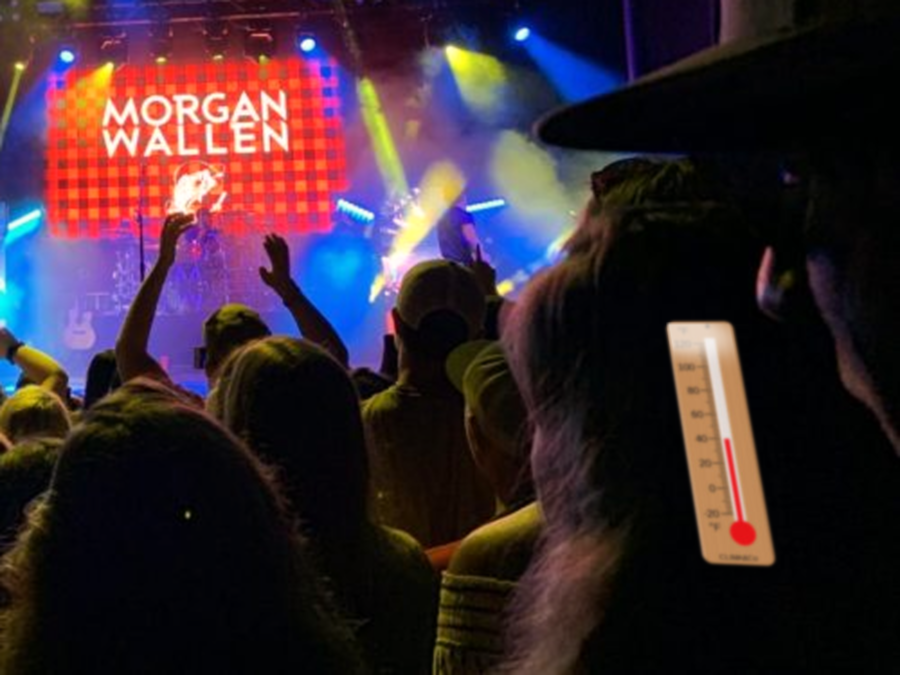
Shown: 40 °F
